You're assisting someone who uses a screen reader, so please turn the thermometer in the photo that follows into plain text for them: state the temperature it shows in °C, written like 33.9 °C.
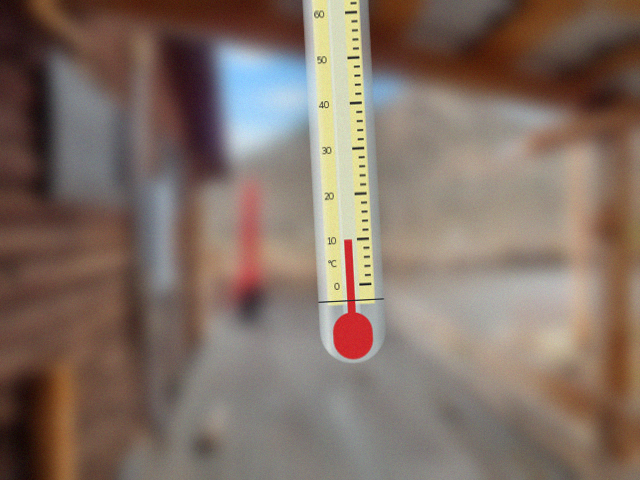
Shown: 10 °C
